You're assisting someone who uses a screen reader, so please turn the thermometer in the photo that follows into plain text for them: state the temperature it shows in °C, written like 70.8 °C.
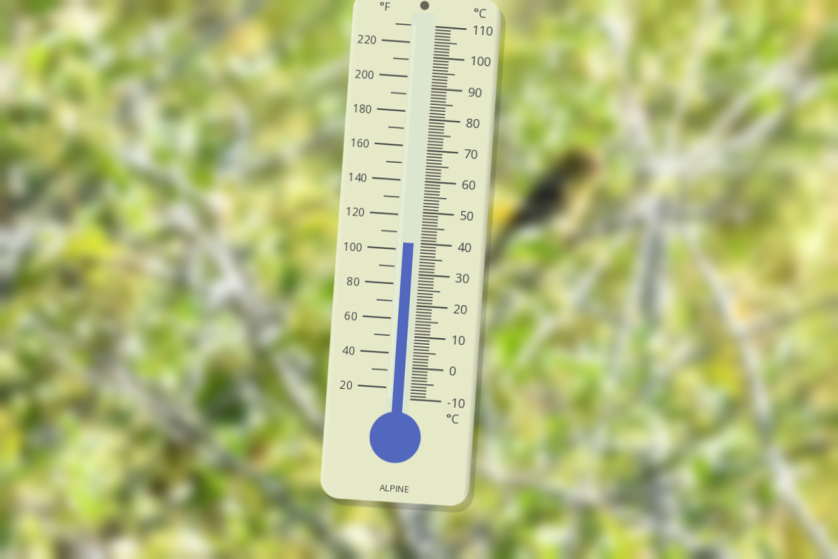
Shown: 40 °C
